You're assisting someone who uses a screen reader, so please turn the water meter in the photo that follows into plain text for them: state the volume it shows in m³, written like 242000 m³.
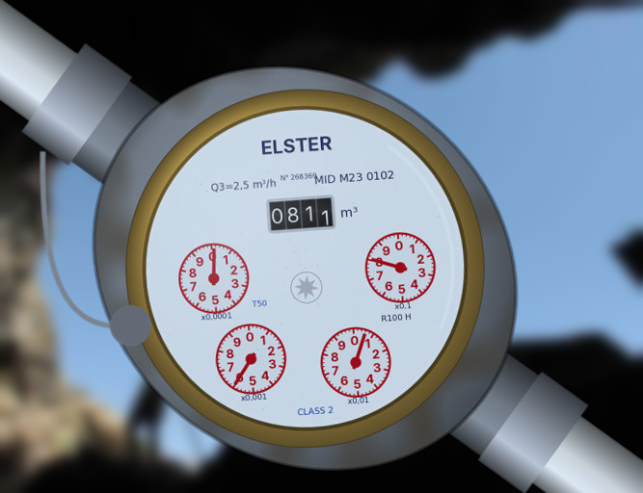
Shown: 810.8060 m³
